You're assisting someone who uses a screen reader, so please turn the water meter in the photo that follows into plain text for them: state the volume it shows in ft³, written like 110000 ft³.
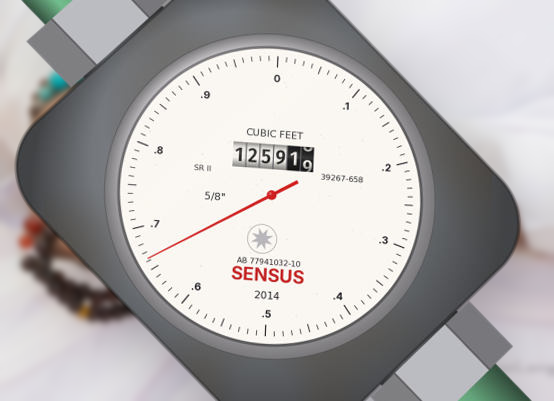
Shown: 125918.66 ft³
